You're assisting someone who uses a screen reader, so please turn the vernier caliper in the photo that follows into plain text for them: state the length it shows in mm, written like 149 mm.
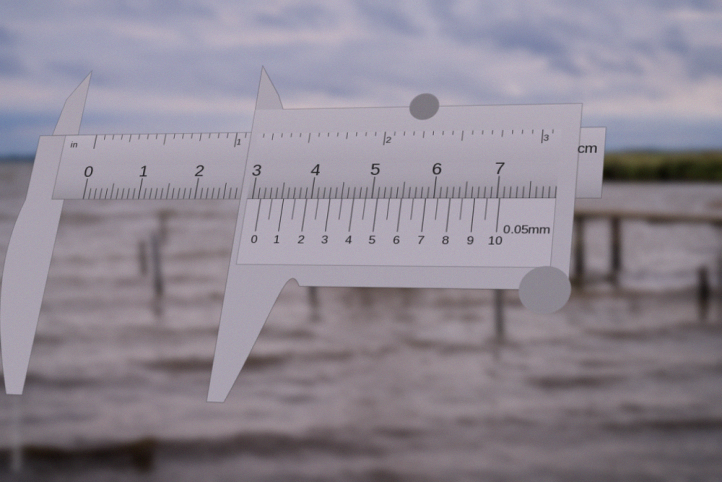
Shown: 31.4 mm
